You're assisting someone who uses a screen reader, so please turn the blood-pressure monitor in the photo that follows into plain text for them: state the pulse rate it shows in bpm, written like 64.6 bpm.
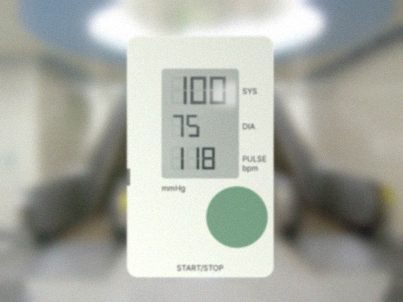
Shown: 118 bpm
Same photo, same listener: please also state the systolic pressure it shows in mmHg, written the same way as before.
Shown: 100 mmHg
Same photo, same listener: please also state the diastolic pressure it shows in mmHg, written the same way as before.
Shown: 75 mmHg
